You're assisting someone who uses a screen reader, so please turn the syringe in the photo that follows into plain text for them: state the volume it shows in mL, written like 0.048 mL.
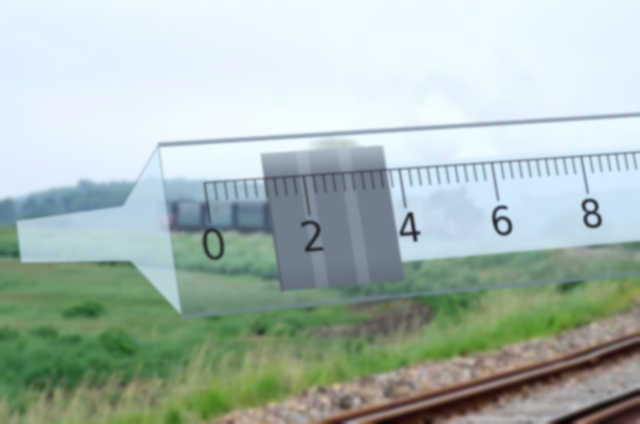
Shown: 1.2 mL
